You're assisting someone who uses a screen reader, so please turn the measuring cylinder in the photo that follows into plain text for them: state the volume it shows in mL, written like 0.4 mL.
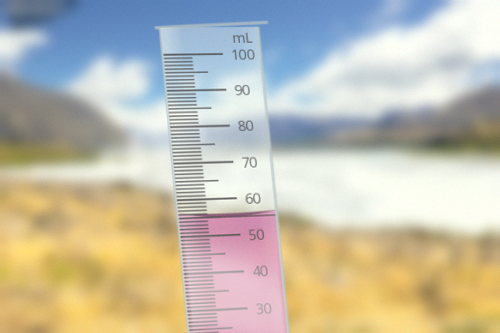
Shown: 55 mL
